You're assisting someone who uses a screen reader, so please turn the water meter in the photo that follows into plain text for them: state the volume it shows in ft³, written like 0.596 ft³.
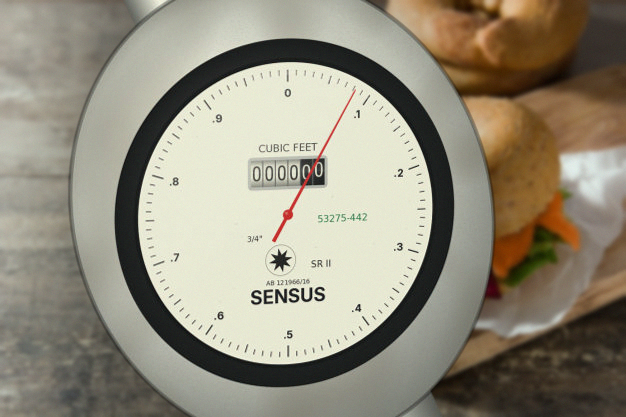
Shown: 0.08 ft³
